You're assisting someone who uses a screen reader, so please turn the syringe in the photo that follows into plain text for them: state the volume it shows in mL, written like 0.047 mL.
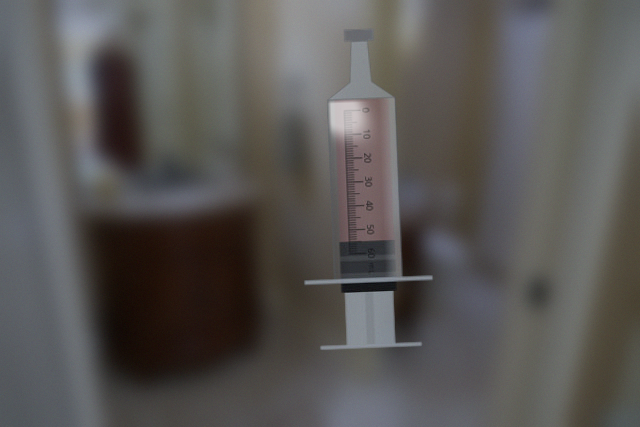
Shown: 55 mL
